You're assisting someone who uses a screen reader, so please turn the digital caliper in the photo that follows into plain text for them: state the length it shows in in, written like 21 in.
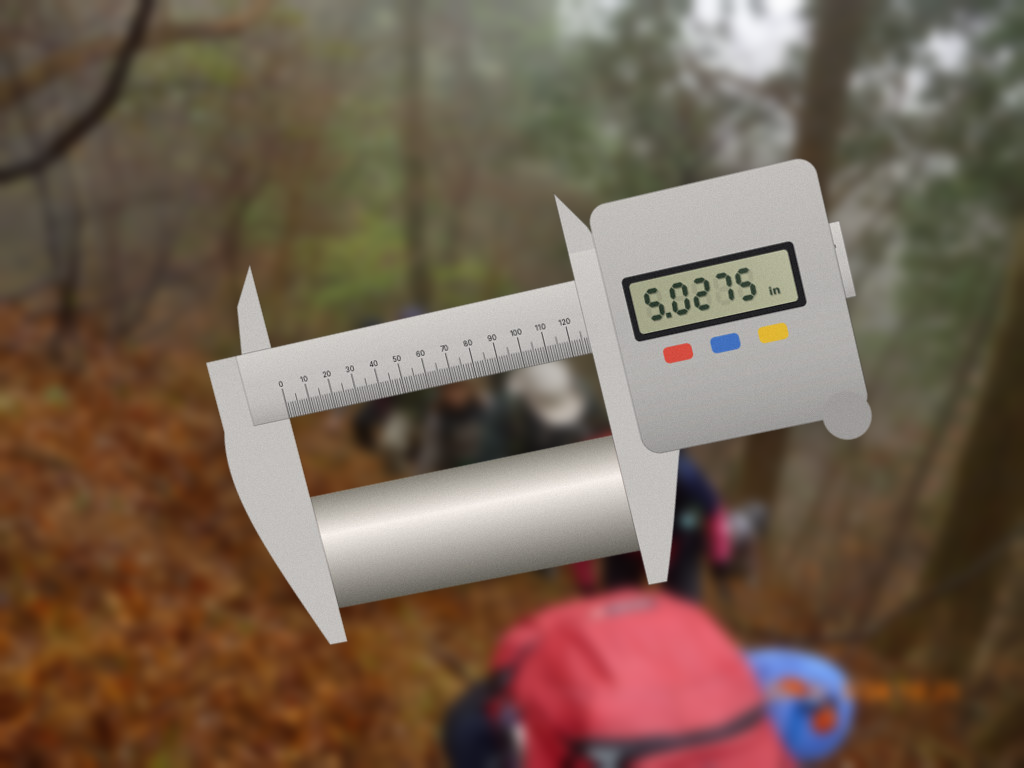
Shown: 5.0275 in
